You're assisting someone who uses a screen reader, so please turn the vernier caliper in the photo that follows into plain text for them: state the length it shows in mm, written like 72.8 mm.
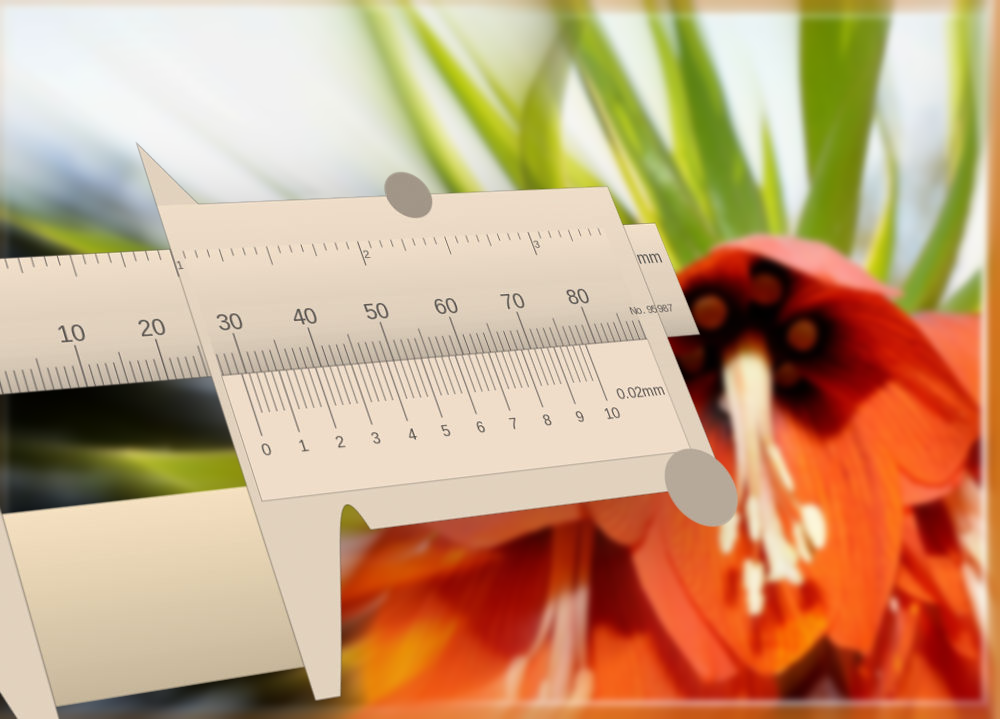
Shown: 29.4 mm
